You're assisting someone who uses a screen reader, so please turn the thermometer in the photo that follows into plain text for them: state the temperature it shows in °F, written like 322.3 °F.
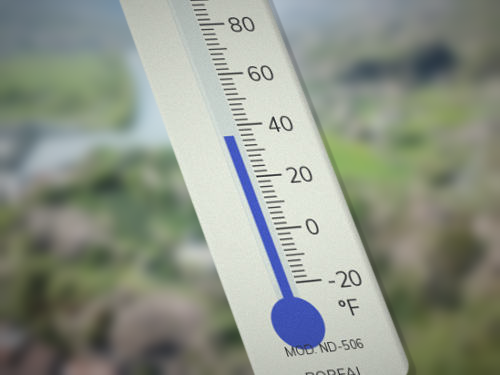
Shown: 36 °F
